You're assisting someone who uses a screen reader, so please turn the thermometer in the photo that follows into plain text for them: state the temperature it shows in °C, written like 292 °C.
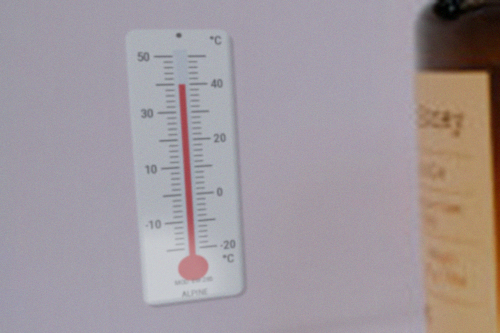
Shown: 40 °C
